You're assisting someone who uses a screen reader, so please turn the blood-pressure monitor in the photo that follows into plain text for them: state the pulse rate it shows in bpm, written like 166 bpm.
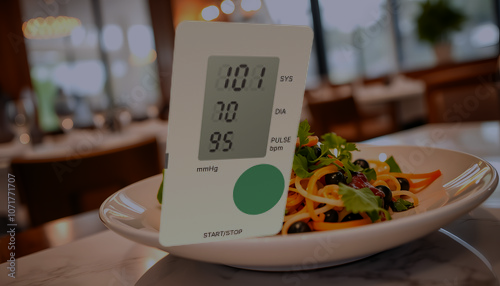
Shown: 95 bpm
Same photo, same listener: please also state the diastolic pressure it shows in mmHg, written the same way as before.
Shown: 70 mmHg
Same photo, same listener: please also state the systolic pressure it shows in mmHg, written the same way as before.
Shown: 101 mmHg
